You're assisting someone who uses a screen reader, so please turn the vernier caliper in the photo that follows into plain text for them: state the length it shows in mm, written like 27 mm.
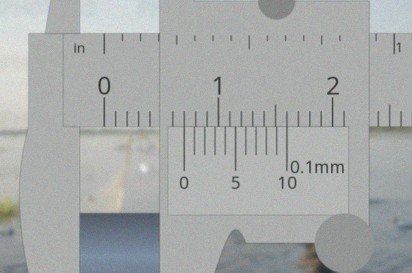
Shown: 7.0 mm
